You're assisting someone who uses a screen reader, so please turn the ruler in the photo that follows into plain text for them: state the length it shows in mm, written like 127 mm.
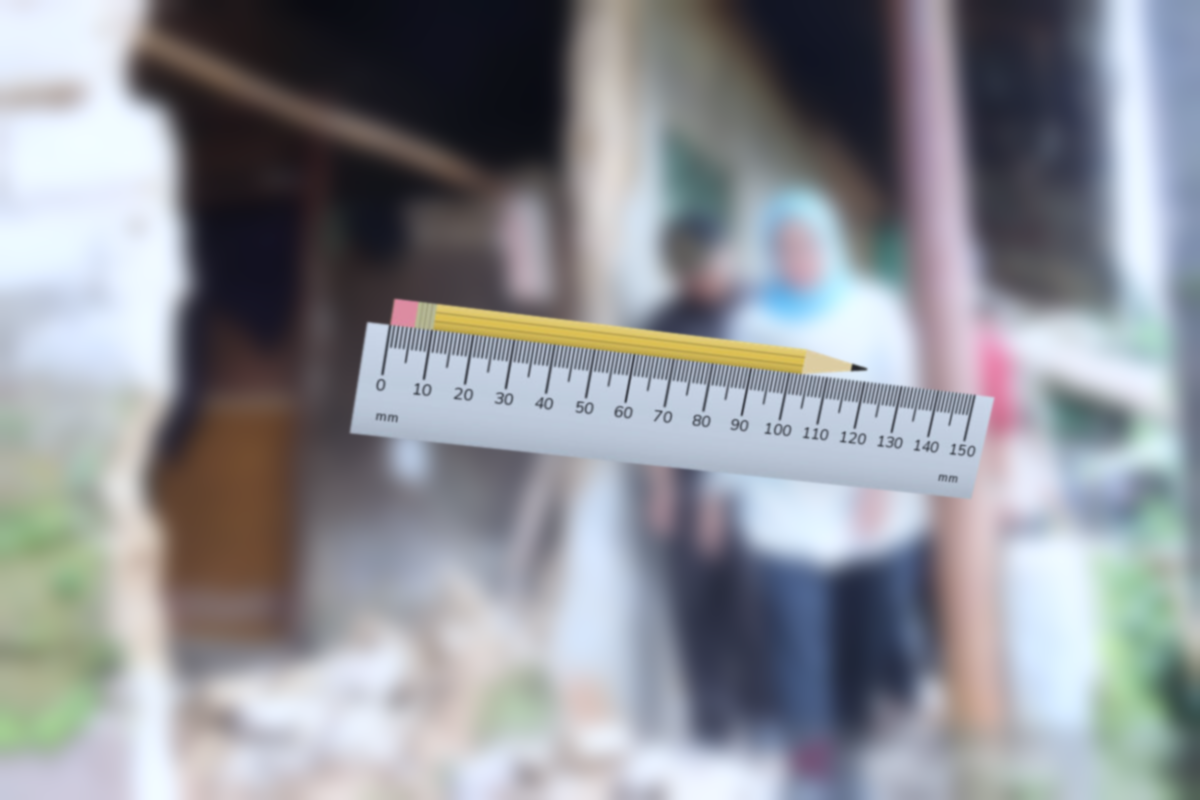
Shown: 120 mm
